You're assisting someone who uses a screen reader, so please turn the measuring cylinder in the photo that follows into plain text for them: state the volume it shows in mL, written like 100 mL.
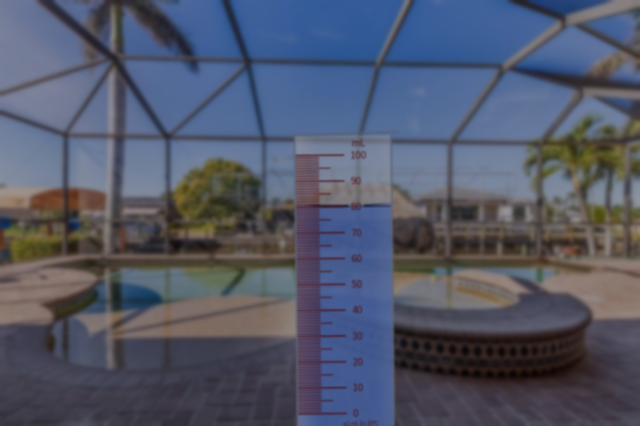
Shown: 80 mL
